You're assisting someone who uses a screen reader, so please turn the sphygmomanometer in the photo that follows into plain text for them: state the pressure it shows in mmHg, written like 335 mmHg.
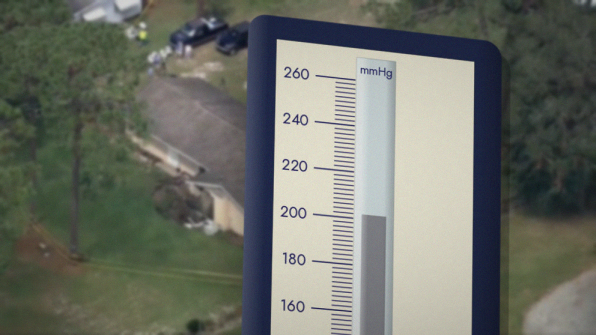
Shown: 202 mmHg
